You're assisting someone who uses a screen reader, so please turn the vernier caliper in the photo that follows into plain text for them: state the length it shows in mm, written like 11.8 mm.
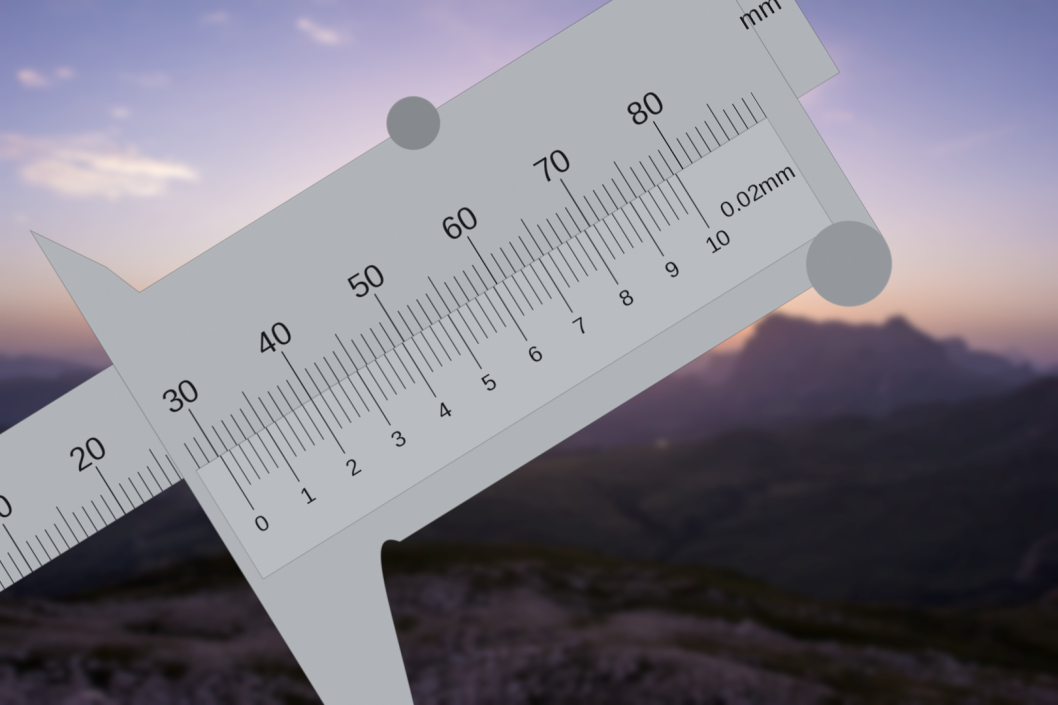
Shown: 30.2 mm
